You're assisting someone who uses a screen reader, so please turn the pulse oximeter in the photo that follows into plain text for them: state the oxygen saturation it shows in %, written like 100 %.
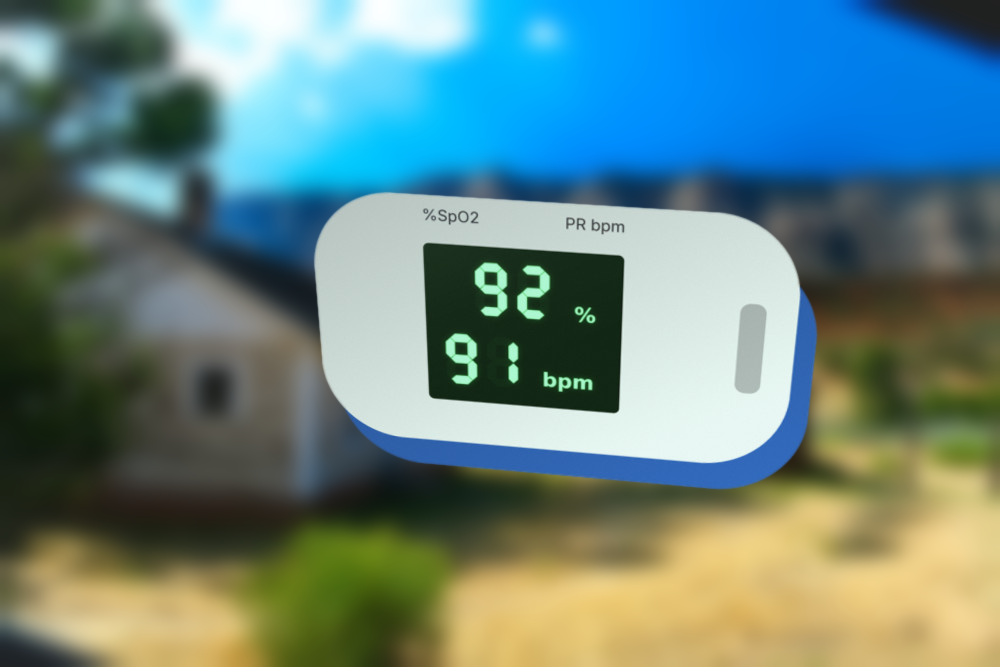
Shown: 92 %
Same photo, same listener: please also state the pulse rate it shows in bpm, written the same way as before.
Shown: 91 bpm
